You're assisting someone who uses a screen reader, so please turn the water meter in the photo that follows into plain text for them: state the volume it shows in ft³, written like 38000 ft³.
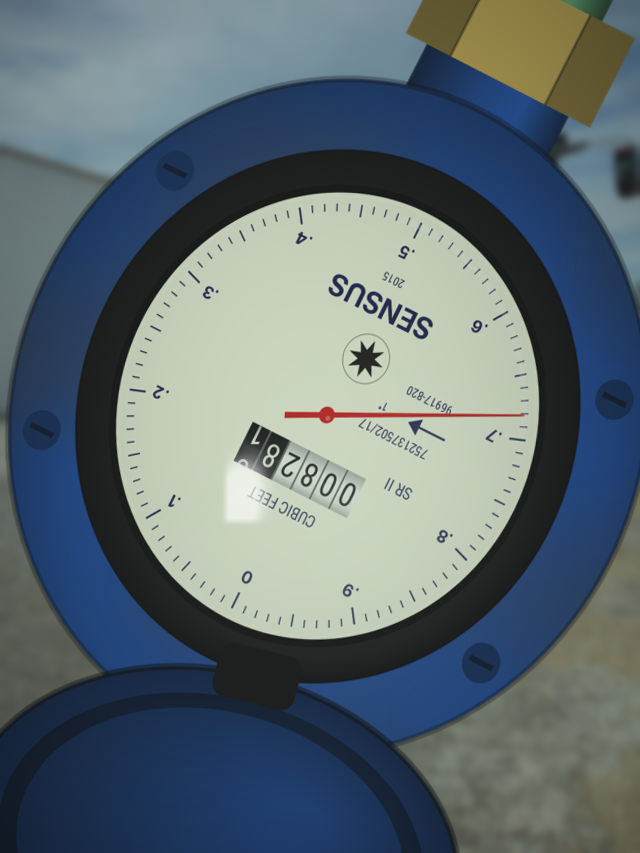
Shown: 8280.68 ft³
